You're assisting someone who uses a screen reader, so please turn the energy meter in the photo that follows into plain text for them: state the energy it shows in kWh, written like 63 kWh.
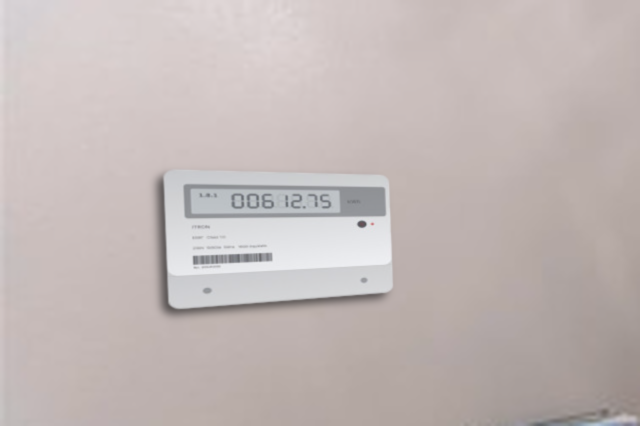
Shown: 612.75 kWh
